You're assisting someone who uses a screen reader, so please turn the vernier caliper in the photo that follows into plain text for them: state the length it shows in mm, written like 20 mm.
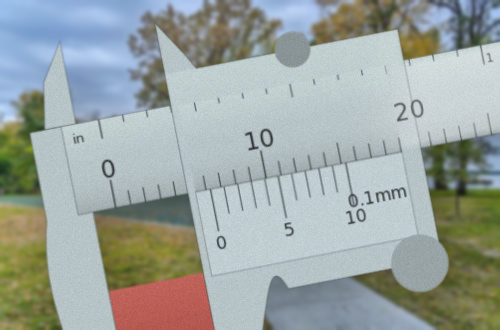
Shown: 6.3 mm
